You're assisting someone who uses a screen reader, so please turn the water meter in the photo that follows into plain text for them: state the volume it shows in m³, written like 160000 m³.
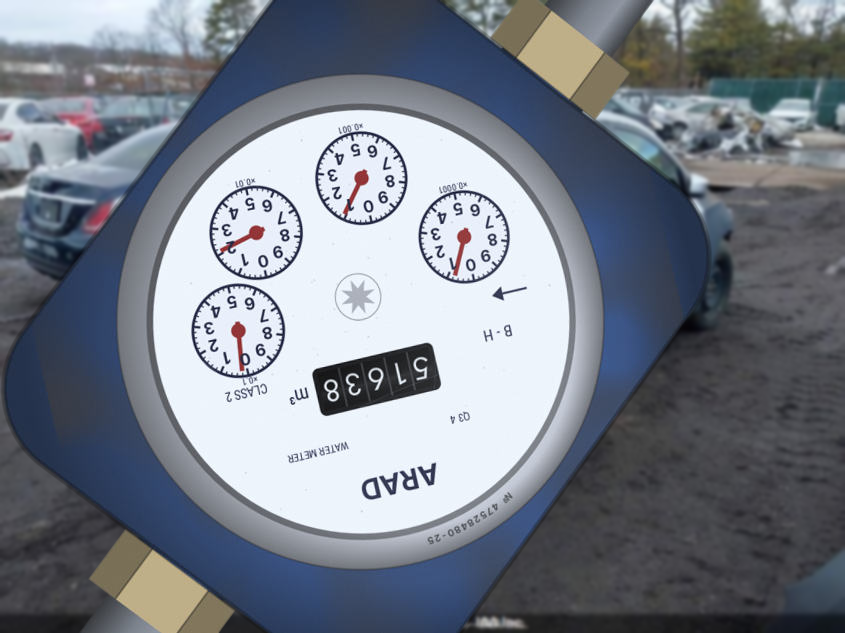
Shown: 51638.0210 m³
